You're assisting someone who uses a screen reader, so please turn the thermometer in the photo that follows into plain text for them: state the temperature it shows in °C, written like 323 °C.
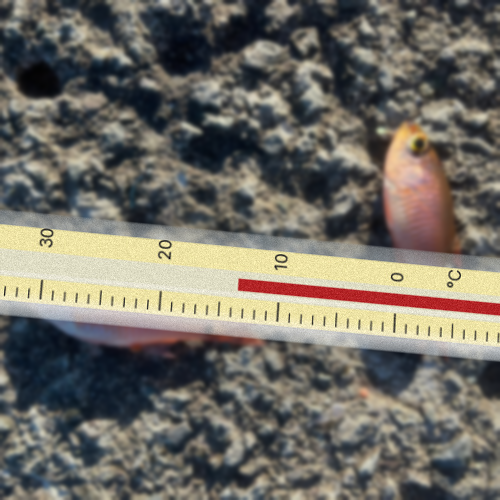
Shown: 13.5 °C
